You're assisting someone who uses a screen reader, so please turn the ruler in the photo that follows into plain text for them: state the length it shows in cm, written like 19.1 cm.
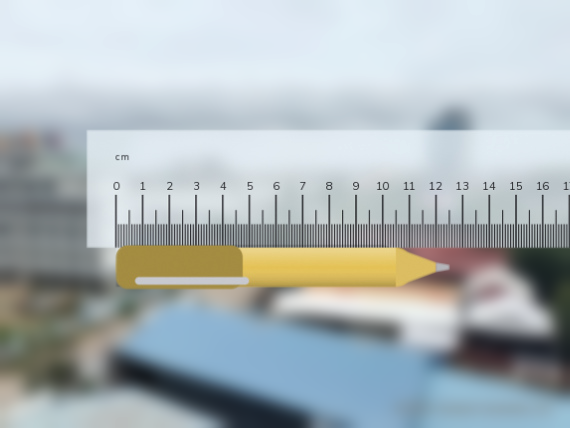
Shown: 12.5 cm
